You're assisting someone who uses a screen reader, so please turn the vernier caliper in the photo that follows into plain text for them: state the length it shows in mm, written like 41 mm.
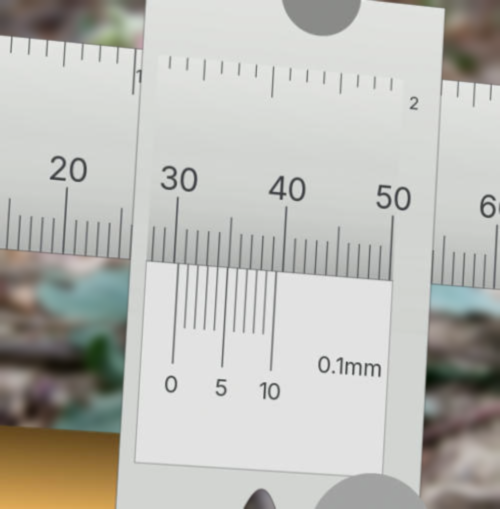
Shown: 30.4 mm
